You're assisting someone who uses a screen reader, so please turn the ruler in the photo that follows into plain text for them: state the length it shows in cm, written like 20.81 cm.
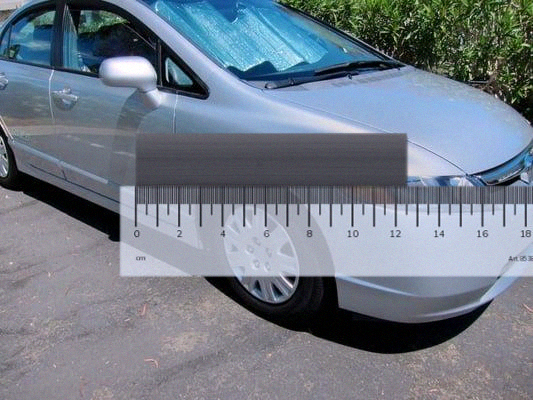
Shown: 12.5 cm
